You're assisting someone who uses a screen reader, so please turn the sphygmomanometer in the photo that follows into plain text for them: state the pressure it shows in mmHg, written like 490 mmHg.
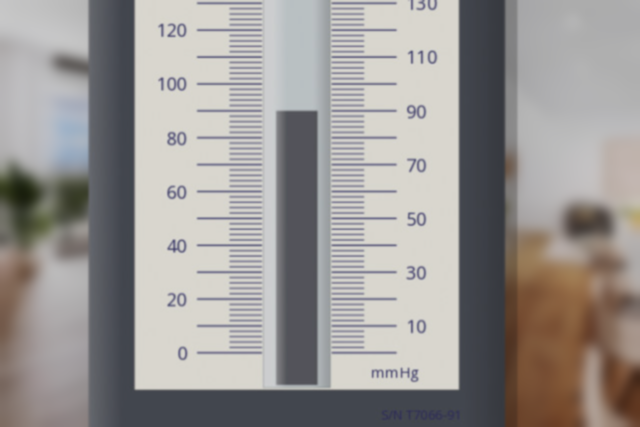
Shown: 90 mmHg
